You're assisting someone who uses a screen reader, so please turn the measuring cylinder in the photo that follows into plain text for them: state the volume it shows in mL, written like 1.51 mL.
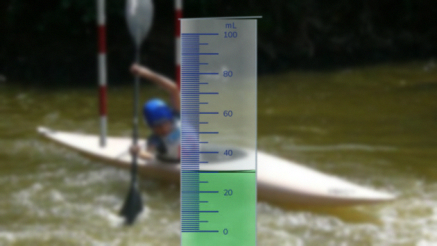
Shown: 30 mL
